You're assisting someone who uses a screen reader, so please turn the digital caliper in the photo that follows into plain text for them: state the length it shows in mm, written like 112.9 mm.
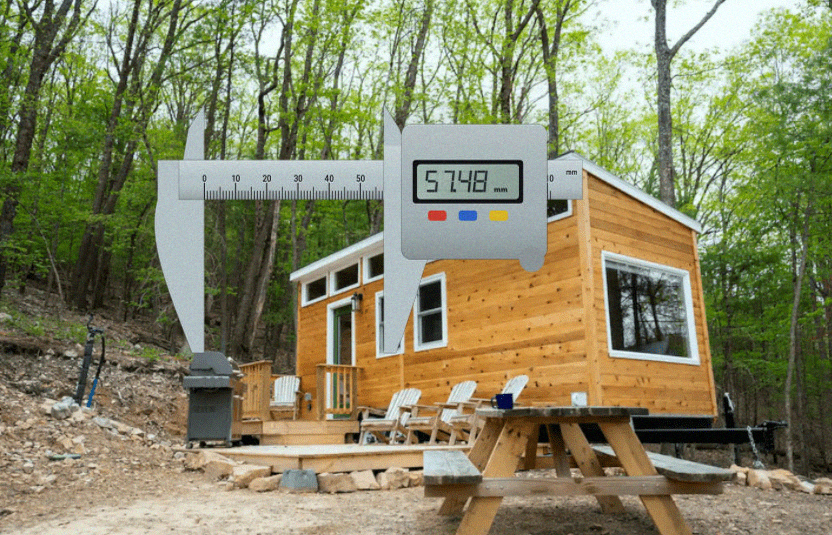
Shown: 57.48 mm
